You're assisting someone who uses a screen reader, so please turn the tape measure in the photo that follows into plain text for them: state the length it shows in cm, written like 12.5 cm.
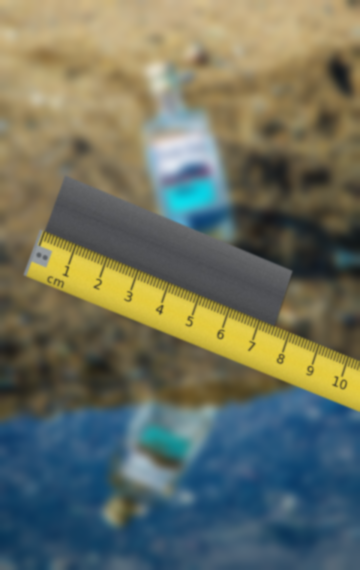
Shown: 7.5 cm
